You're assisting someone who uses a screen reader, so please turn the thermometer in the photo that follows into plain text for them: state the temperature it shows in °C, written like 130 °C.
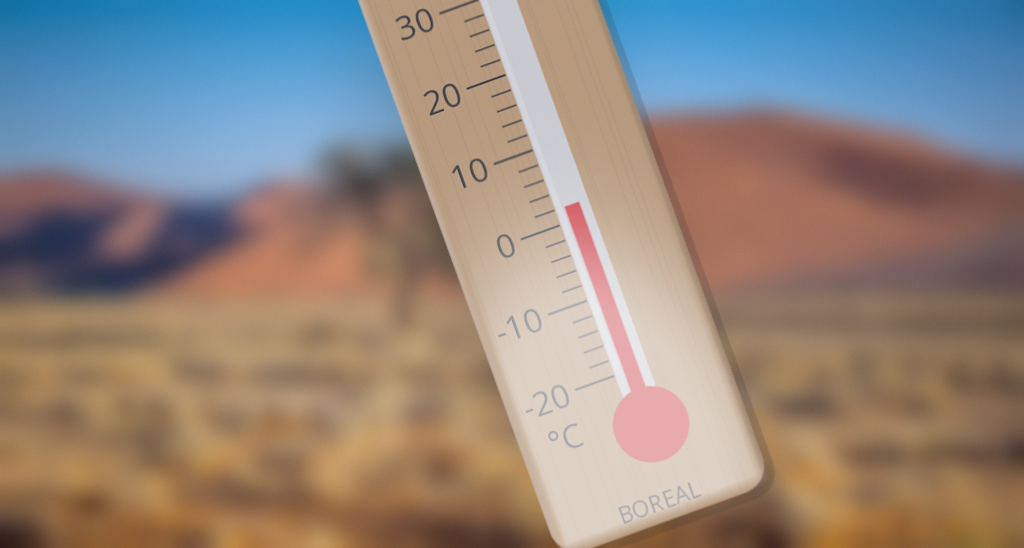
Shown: 2 °C
